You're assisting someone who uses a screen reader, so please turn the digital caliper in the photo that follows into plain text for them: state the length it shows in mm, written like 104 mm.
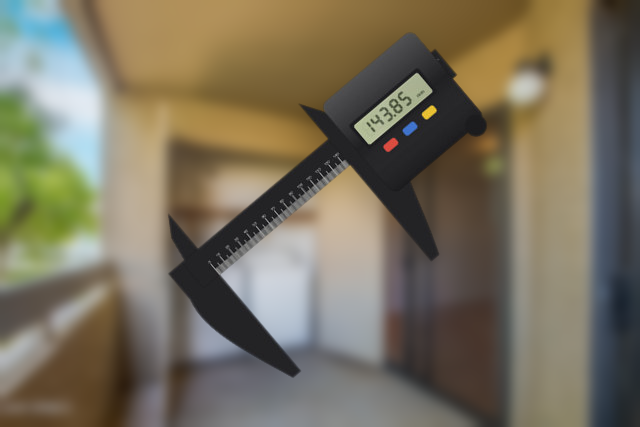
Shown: 143.85 mm
